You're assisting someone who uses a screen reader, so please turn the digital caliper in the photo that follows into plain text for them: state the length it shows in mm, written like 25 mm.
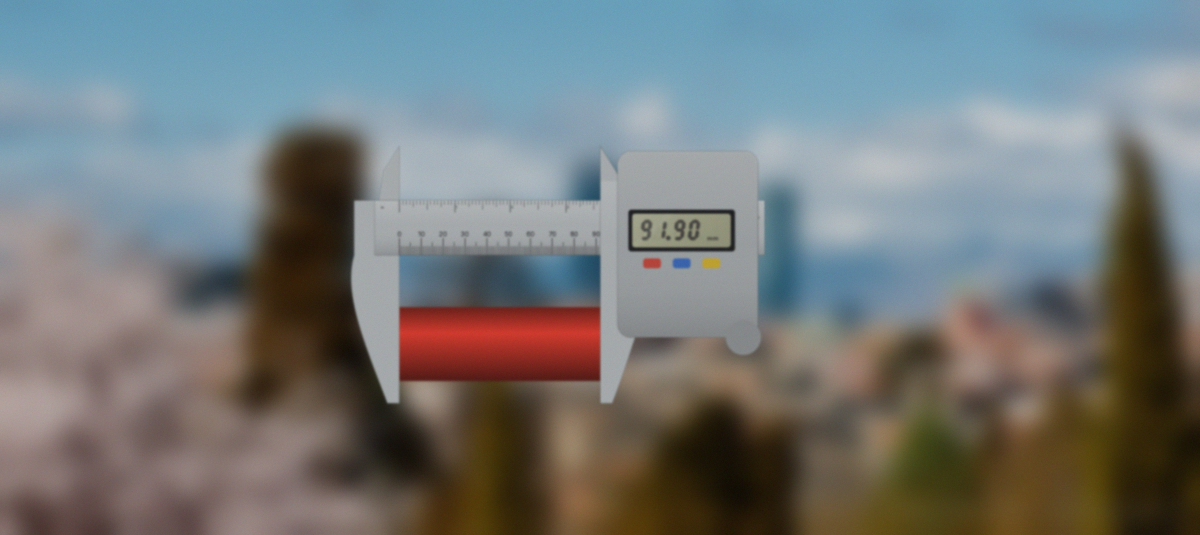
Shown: 91.90 mm
